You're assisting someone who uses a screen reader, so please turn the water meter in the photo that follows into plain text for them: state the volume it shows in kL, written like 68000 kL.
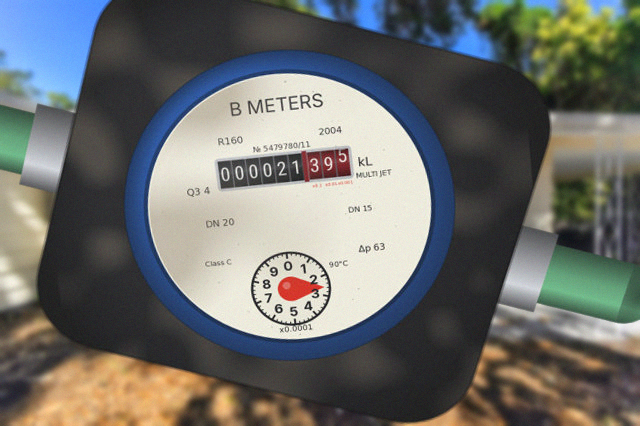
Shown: 21.3952 kL
